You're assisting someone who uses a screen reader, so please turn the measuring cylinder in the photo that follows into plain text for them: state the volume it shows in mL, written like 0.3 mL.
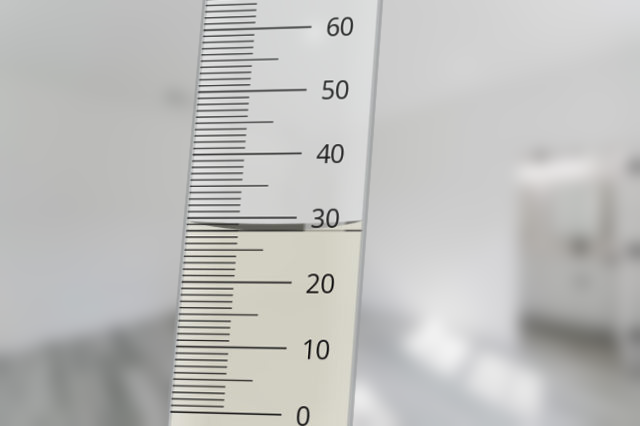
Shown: 28 mL
